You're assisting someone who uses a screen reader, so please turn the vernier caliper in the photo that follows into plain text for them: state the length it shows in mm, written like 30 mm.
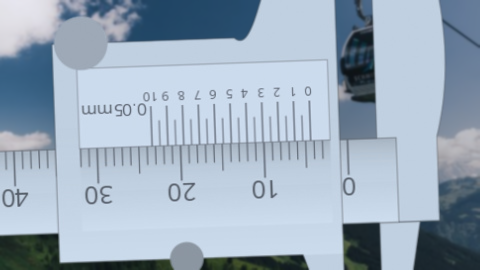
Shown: 4.4 mm
